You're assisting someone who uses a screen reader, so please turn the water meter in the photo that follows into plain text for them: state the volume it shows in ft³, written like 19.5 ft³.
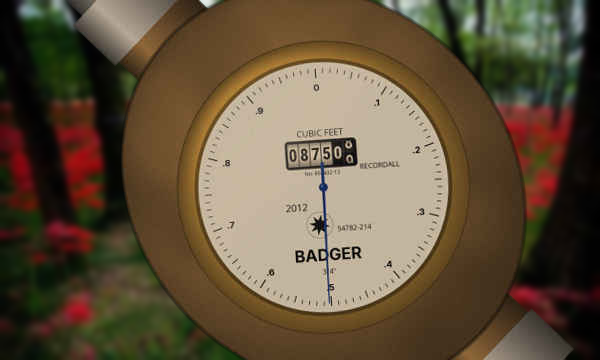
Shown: 87508.50 ft³
